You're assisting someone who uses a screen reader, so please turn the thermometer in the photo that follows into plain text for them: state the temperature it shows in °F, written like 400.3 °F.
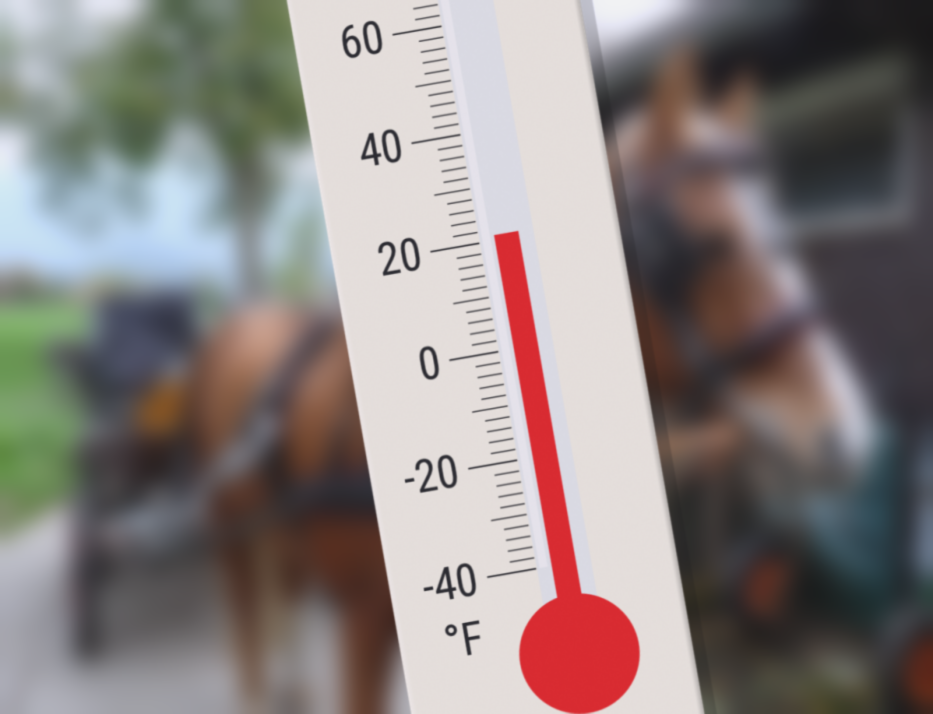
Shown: 21 °F
